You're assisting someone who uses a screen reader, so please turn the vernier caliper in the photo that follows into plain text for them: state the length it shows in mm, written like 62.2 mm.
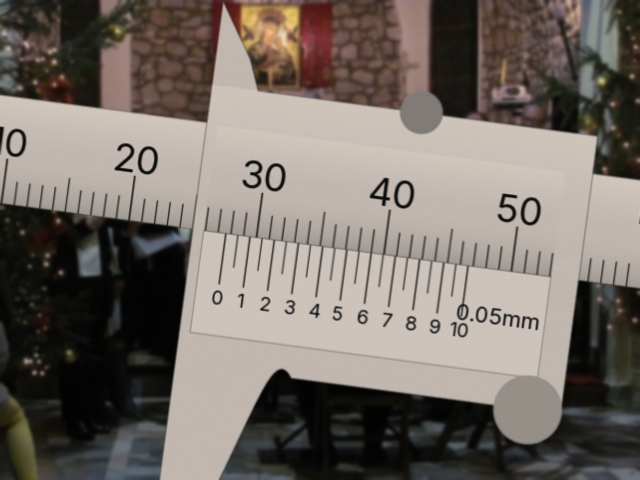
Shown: 27.6 mm
